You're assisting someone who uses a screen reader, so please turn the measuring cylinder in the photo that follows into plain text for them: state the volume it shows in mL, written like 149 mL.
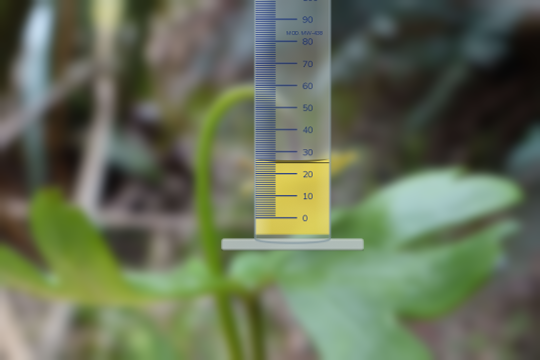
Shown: 25 mL
